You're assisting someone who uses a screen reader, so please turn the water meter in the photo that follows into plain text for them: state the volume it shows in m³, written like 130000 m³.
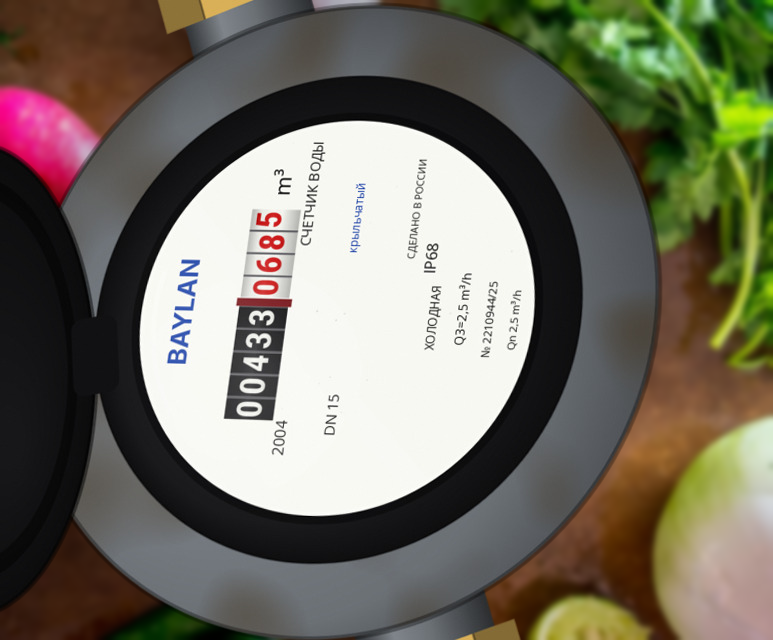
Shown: 433.0685 m³
